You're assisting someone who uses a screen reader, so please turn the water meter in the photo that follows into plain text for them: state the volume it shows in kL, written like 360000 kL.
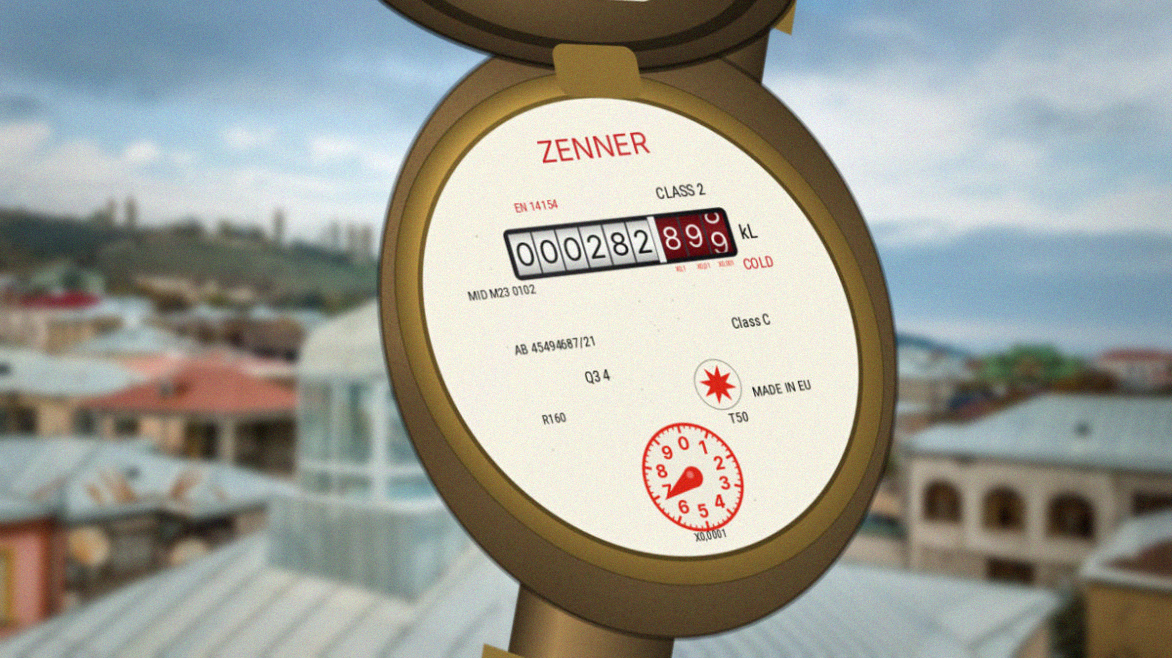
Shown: 282.8986 kL
